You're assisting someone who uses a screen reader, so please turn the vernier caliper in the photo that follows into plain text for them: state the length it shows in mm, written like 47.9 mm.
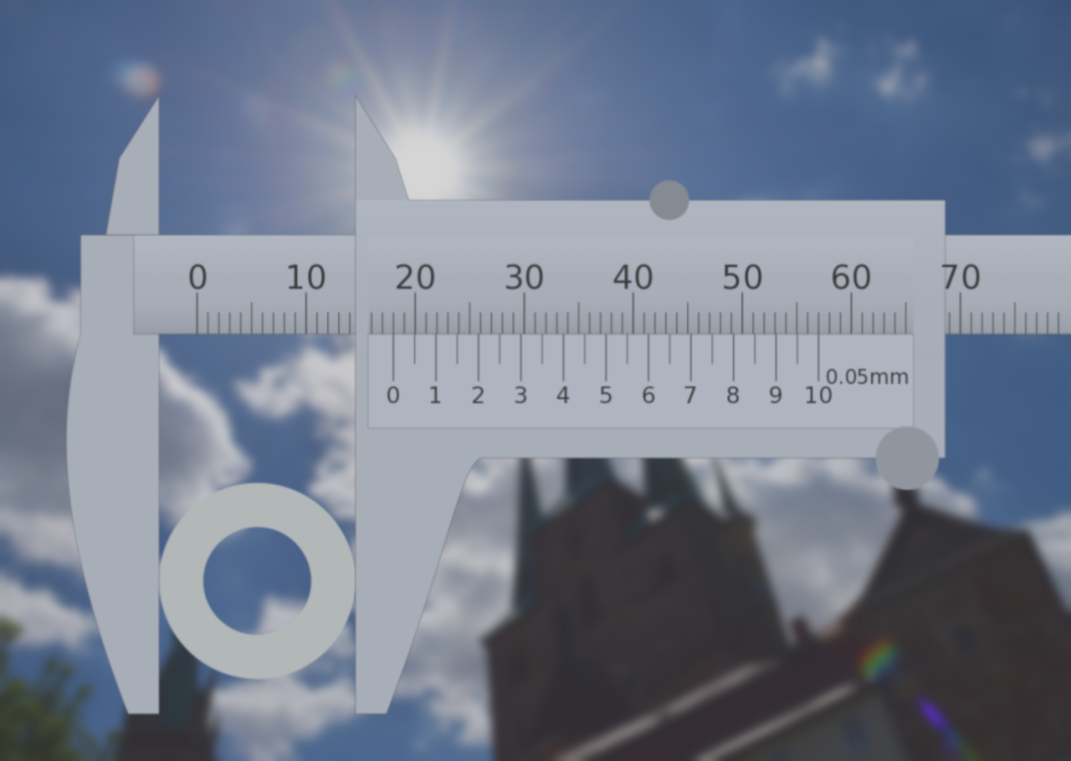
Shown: 18.0 mm
